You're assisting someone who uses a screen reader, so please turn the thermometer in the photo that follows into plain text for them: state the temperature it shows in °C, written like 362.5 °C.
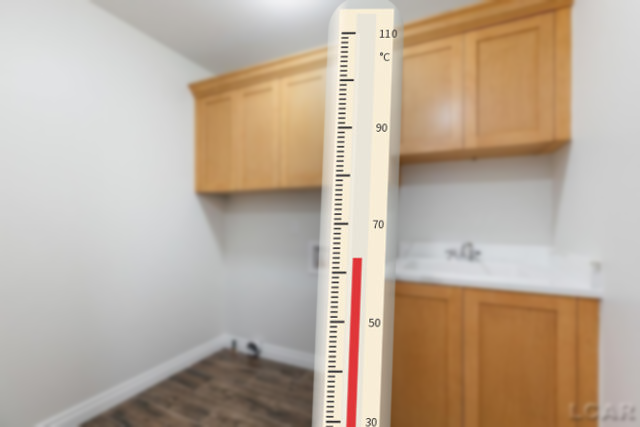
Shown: 63 °C
